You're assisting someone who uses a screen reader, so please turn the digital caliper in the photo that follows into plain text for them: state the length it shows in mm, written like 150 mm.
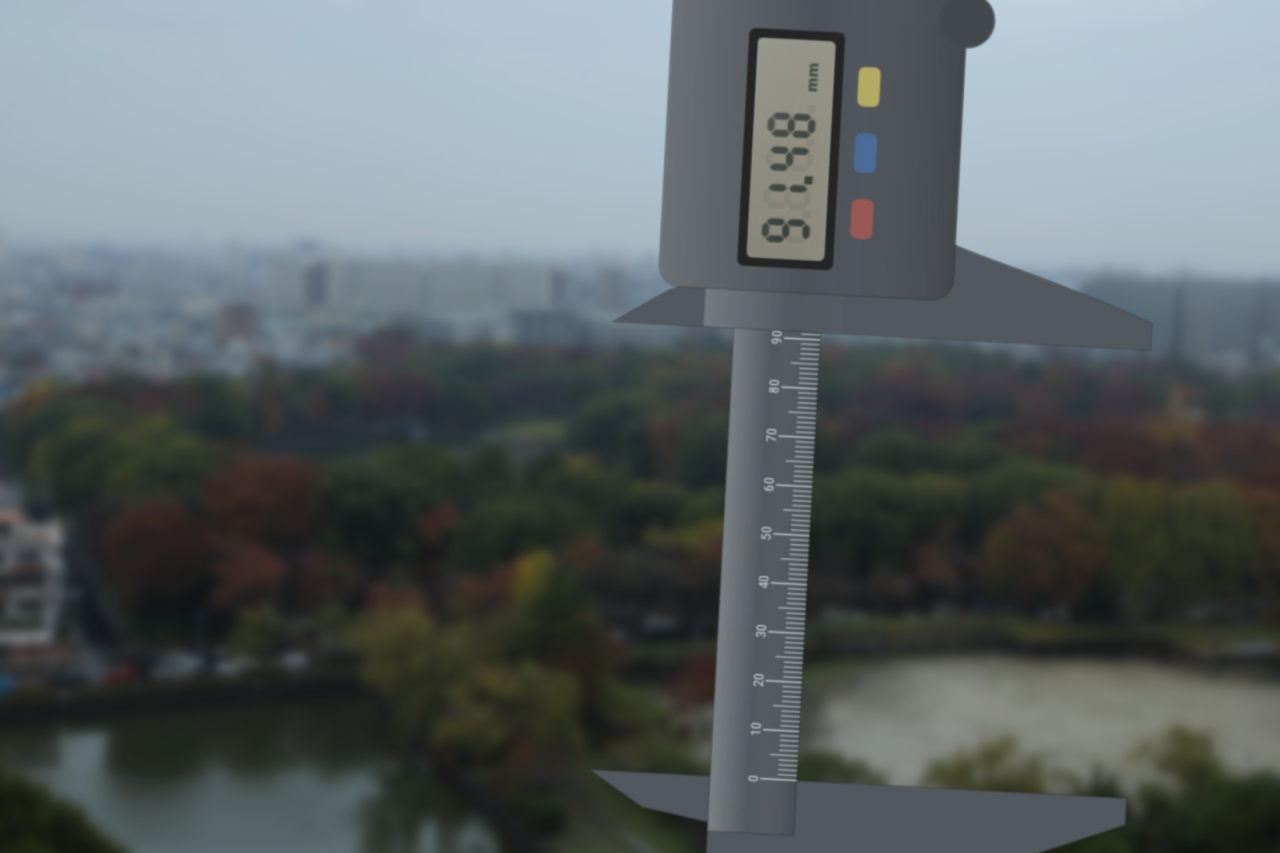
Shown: 91.48 mm
